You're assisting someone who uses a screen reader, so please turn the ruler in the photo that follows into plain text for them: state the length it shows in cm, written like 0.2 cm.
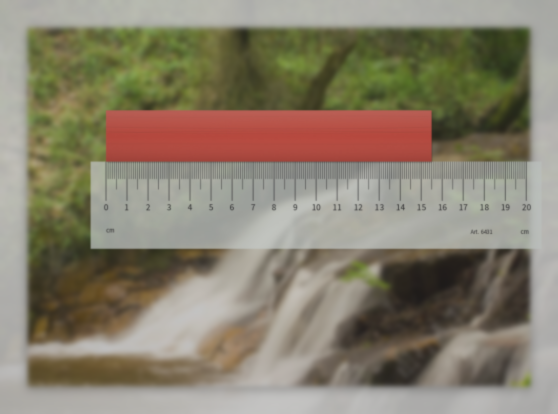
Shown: 15.5 cm
